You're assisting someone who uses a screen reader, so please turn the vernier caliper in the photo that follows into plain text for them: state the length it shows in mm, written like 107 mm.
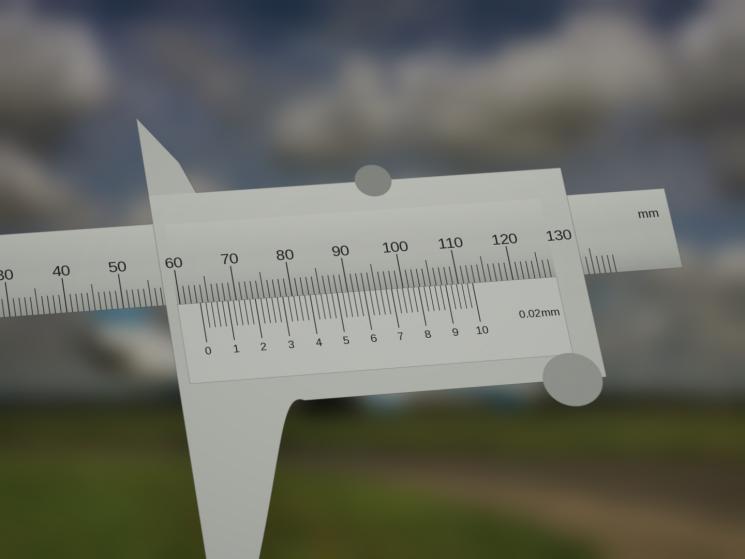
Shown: 63.6 mm
